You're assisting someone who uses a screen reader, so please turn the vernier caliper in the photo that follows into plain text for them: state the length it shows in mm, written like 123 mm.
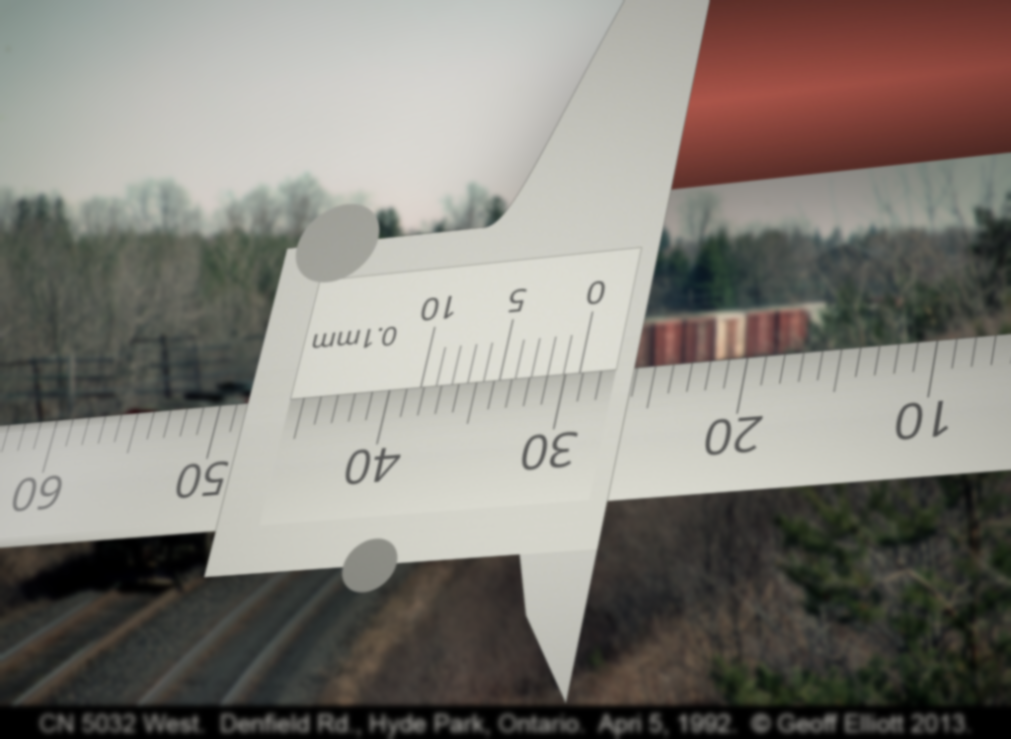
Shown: 29.2 mm
